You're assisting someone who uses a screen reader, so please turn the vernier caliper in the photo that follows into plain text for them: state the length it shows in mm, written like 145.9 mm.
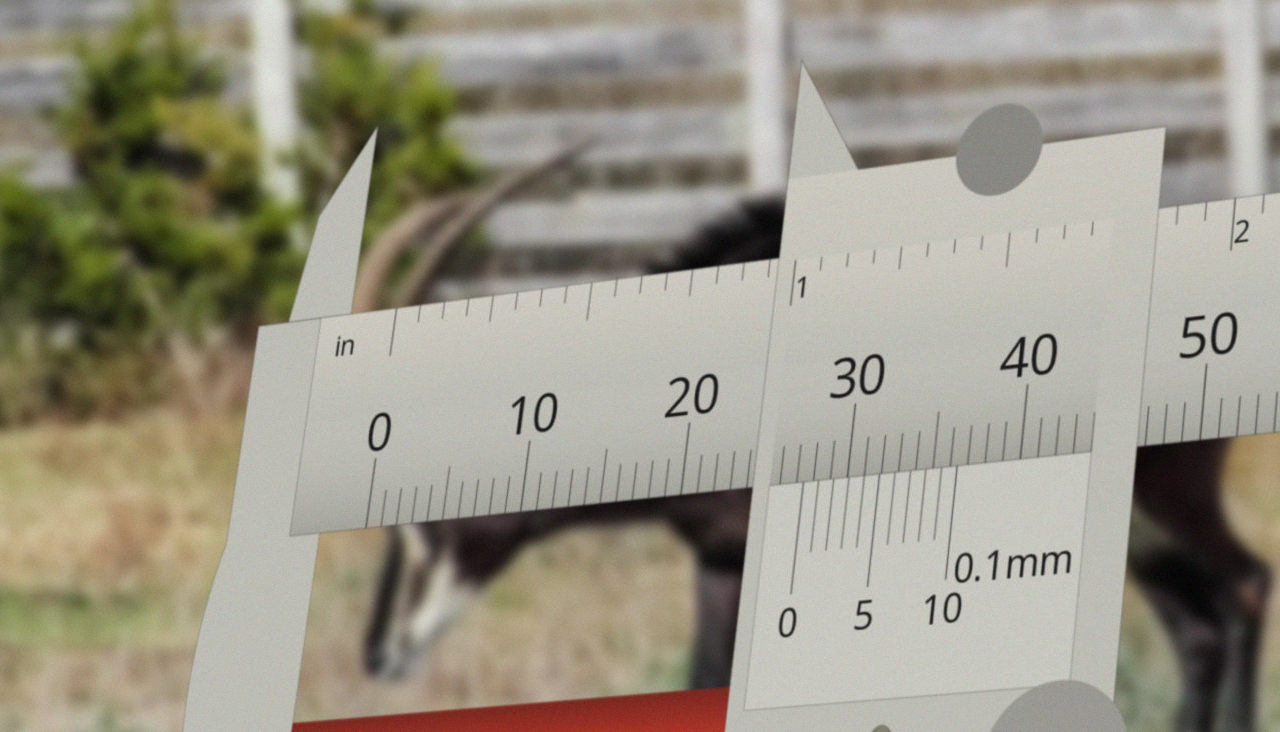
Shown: 27.4 mm
